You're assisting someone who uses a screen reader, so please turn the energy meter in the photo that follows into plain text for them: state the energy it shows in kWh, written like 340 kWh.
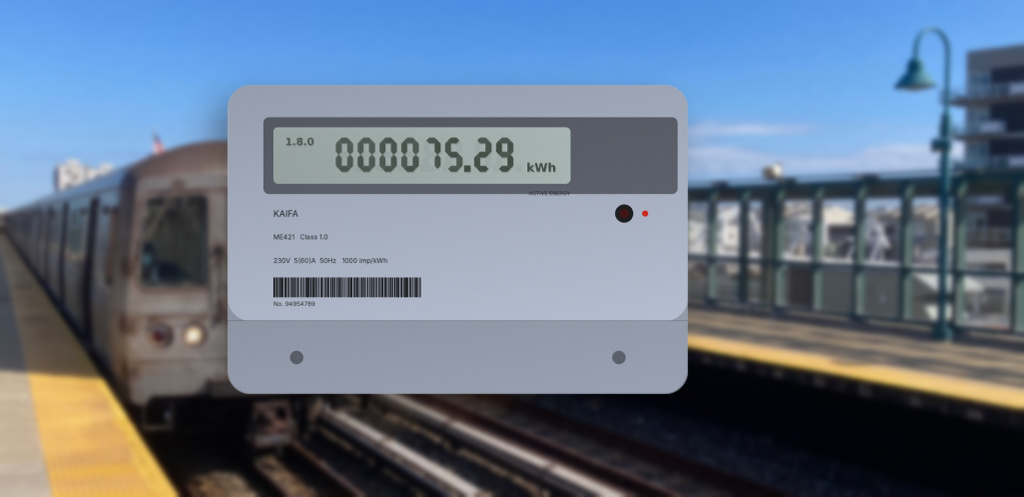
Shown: 75.29 kWh
